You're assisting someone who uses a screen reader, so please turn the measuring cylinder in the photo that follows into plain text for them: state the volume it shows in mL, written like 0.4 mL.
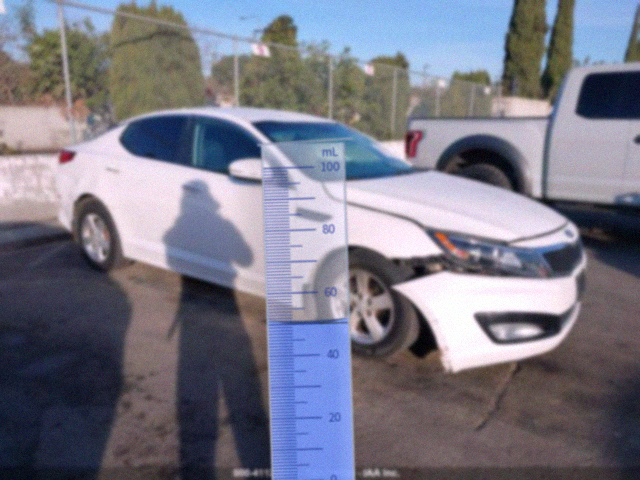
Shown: 50 mL
